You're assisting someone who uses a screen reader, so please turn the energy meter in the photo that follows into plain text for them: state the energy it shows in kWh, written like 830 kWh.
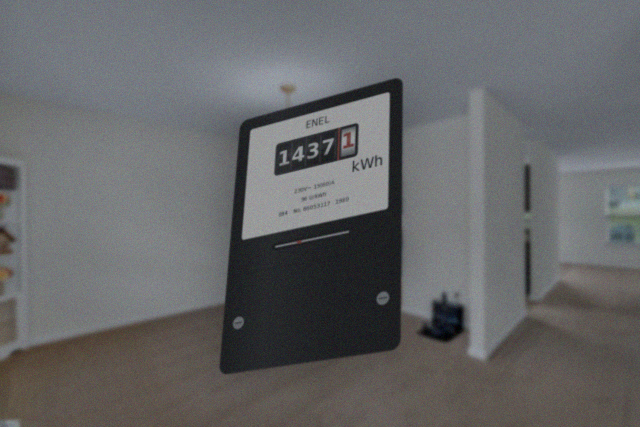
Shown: 1437.1 kWh
